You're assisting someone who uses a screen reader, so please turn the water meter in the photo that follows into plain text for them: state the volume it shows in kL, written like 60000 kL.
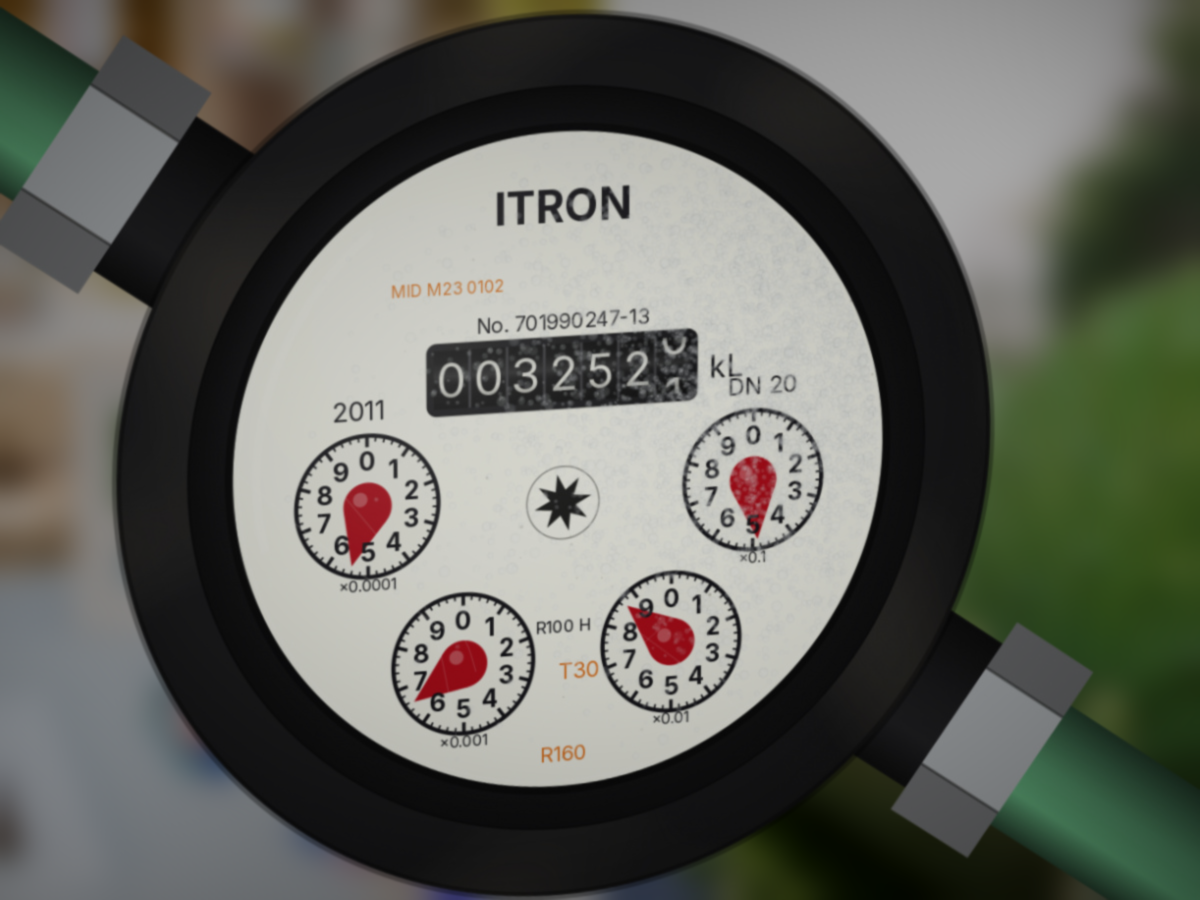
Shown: 32520.4865 kL
